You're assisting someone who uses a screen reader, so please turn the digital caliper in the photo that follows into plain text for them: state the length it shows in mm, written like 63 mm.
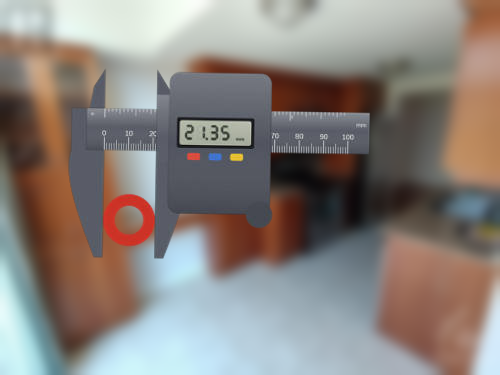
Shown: 21.35 mm
